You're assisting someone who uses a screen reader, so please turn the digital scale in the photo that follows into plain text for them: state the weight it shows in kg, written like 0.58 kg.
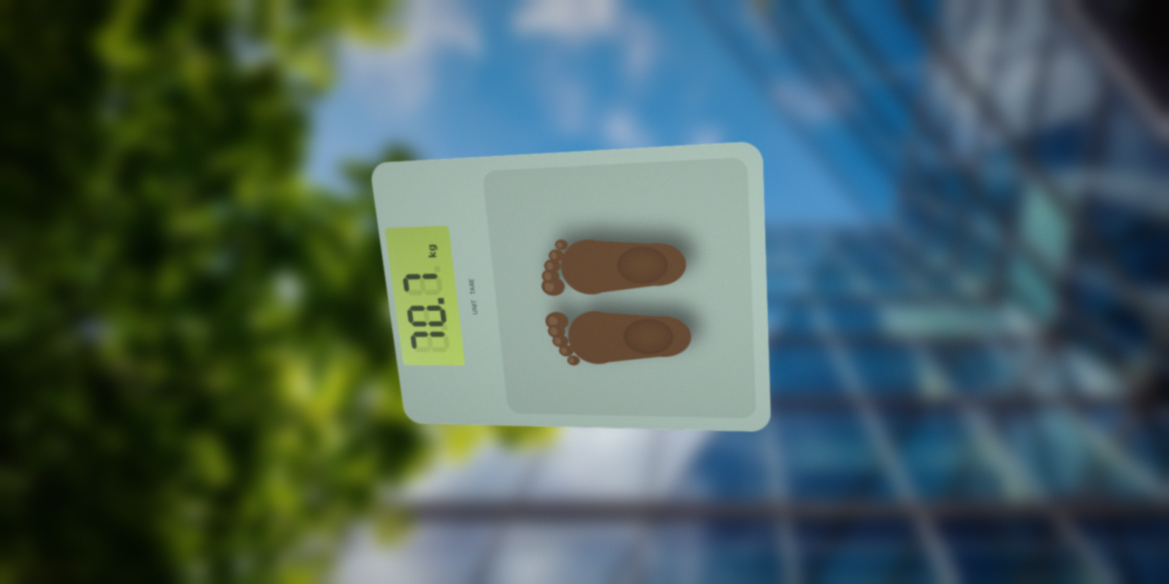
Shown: 70.7 kg
